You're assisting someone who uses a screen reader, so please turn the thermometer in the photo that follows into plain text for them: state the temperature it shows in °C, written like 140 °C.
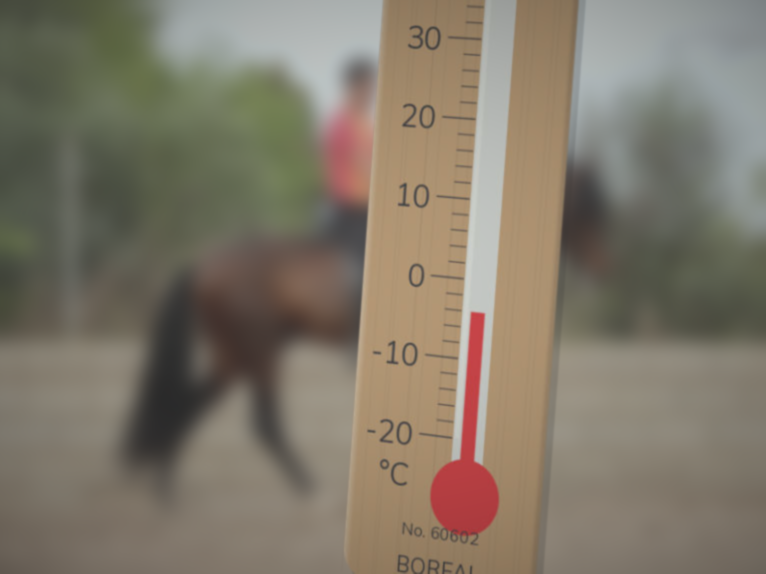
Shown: -4 °C
